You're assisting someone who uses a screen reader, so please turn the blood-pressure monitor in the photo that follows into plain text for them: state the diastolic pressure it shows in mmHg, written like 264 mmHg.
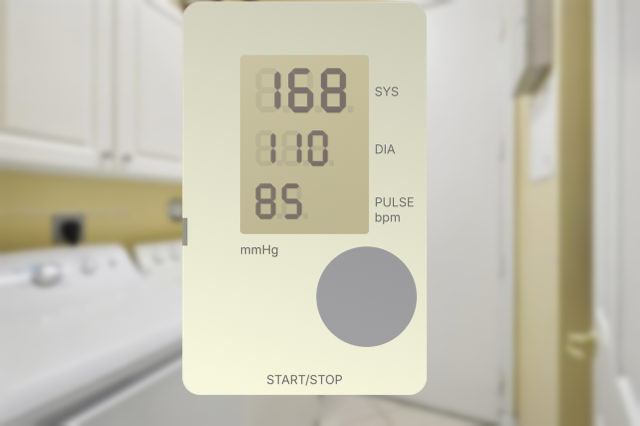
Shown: 110 mmHg
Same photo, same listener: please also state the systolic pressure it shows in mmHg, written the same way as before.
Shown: 168 mmHg
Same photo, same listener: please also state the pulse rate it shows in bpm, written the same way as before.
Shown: 85 bpm
